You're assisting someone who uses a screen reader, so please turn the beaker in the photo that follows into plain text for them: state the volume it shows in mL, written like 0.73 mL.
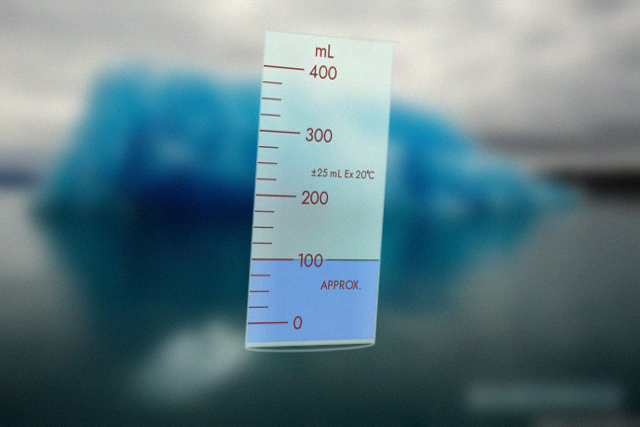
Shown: 100 mL
